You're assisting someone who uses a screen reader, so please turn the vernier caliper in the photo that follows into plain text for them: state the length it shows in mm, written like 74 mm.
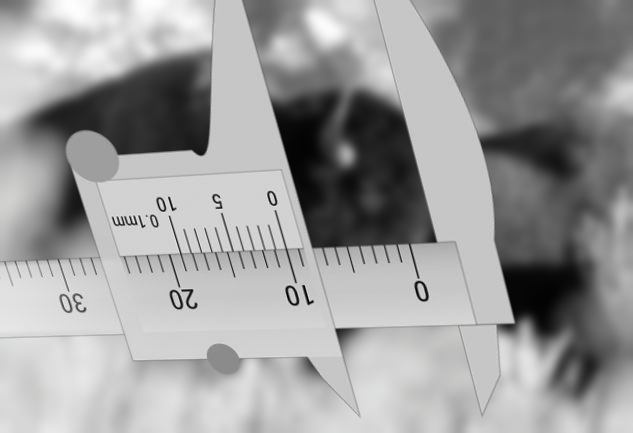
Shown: 10.0 mm
